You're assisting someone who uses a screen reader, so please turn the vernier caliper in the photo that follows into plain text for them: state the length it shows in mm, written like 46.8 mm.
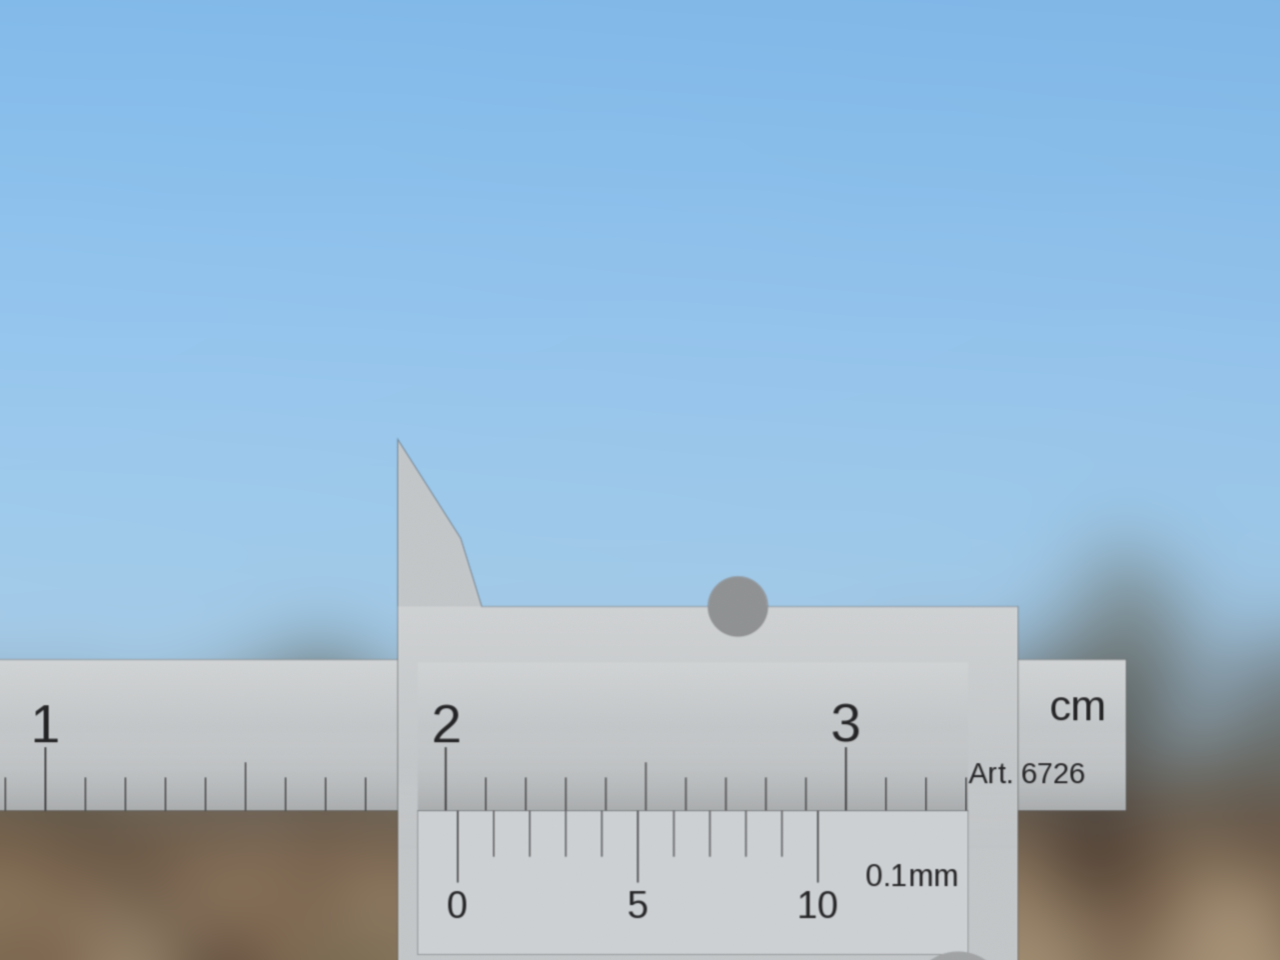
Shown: 20.3 mm
